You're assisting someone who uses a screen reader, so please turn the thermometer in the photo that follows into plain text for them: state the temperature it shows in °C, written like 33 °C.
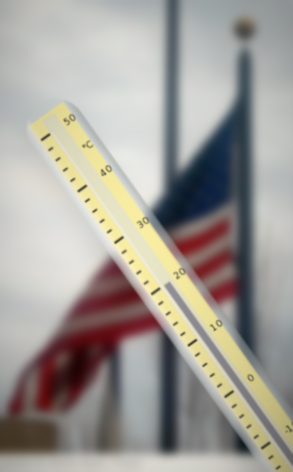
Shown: 20 °C
